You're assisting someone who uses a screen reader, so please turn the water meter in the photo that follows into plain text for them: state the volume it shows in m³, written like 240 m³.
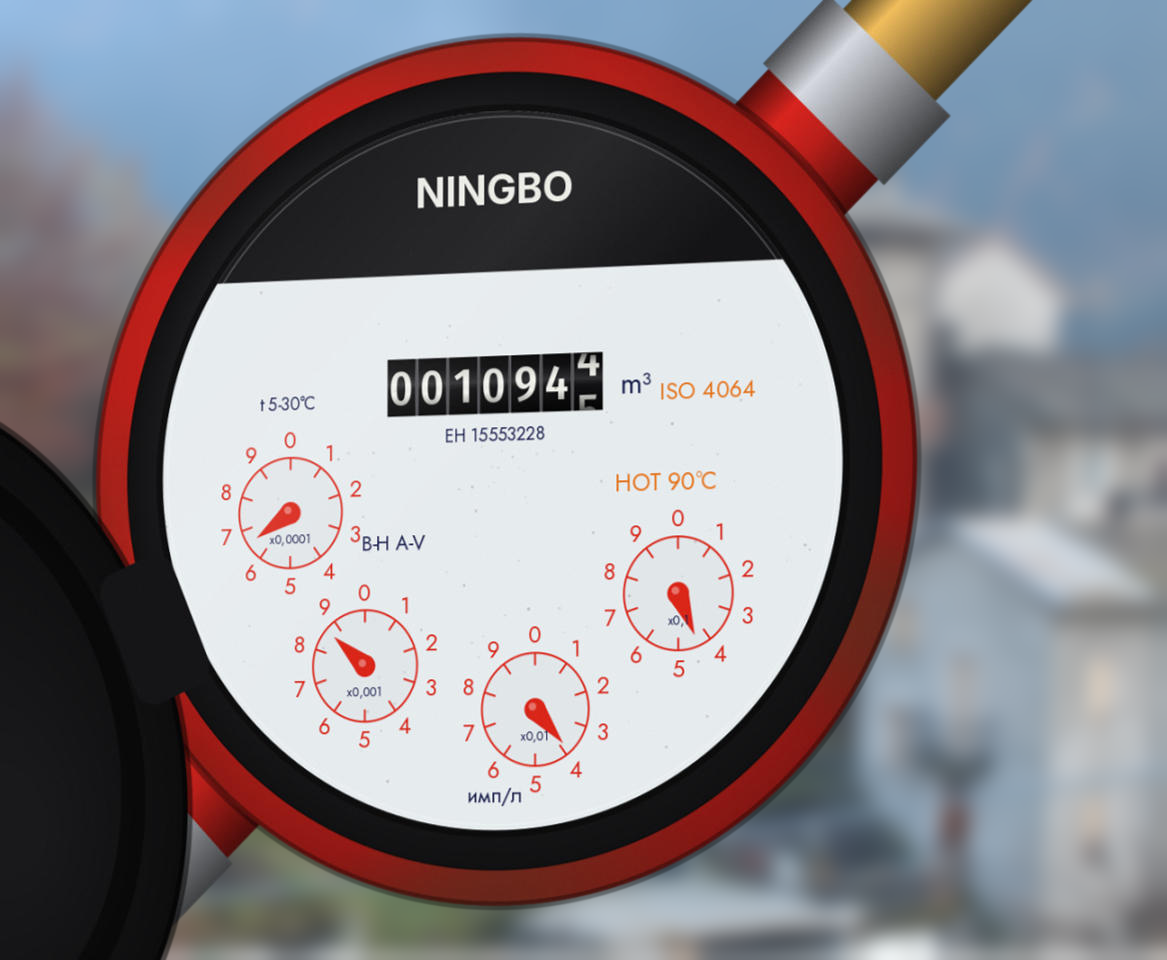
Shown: 10944.4386 m³
